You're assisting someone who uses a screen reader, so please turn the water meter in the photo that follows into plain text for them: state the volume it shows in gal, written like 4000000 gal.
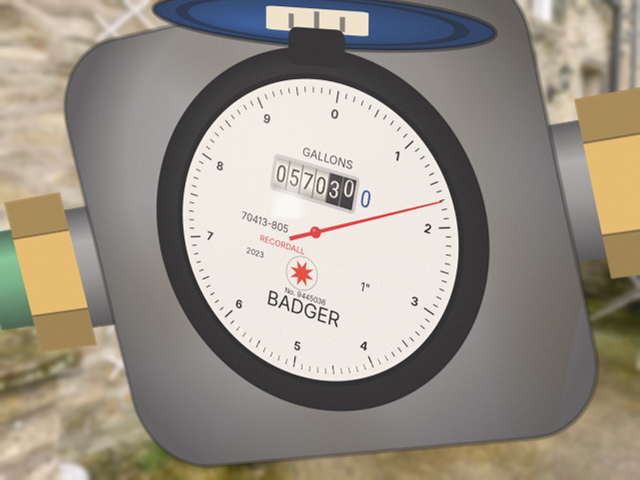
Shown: 570301.7 gal
